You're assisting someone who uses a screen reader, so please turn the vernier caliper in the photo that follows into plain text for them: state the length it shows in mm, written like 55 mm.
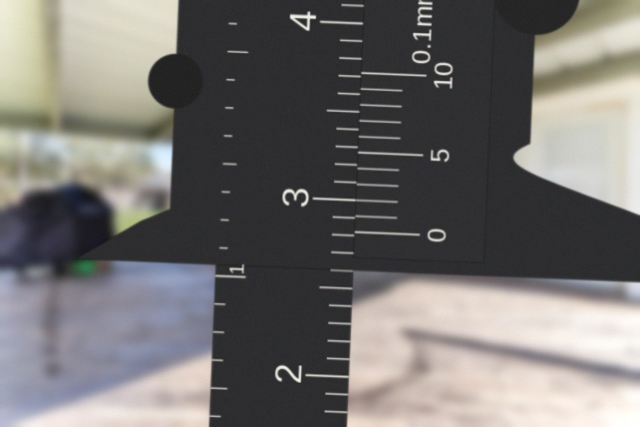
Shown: 28.2 mm
